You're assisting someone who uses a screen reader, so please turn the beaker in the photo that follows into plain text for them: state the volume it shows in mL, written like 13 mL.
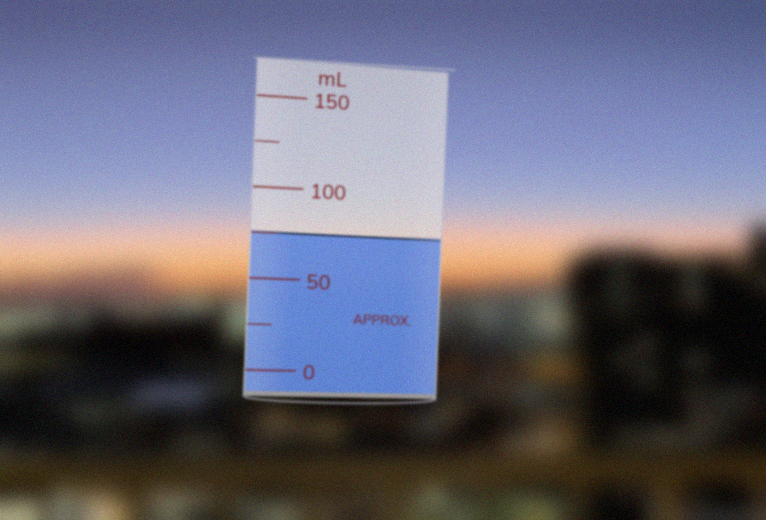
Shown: 75 mL
